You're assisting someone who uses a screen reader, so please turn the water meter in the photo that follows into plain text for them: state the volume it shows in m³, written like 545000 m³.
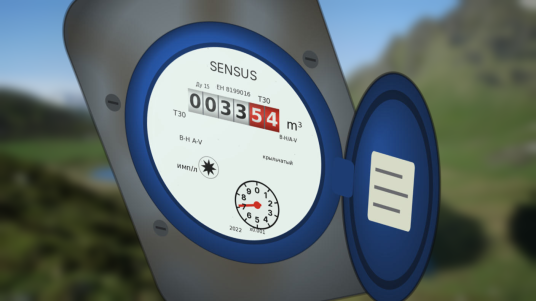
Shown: 33.547 m³
